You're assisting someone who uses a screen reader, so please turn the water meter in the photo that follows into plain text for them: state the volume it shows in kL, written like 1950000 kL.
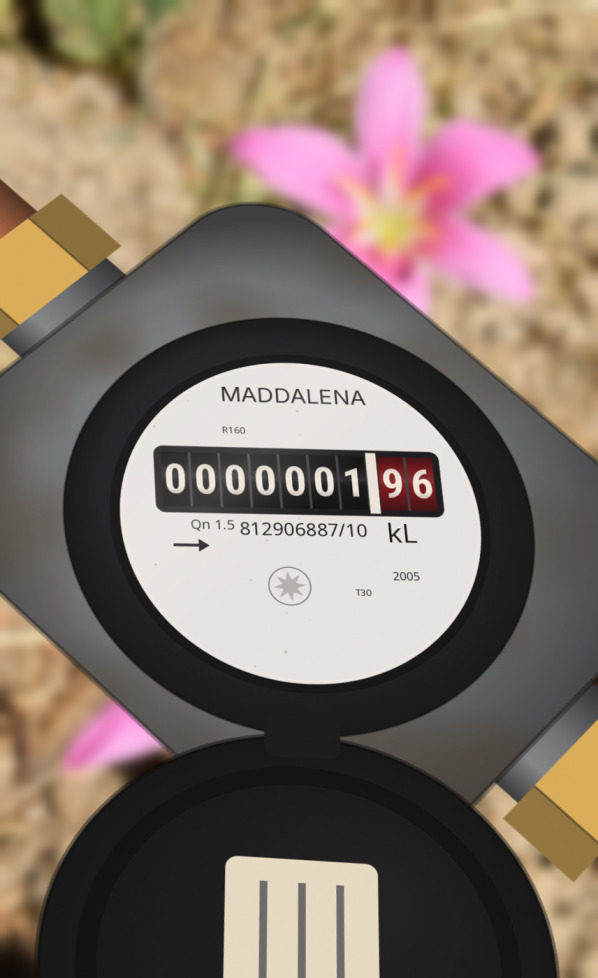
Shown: 1.96 kL
